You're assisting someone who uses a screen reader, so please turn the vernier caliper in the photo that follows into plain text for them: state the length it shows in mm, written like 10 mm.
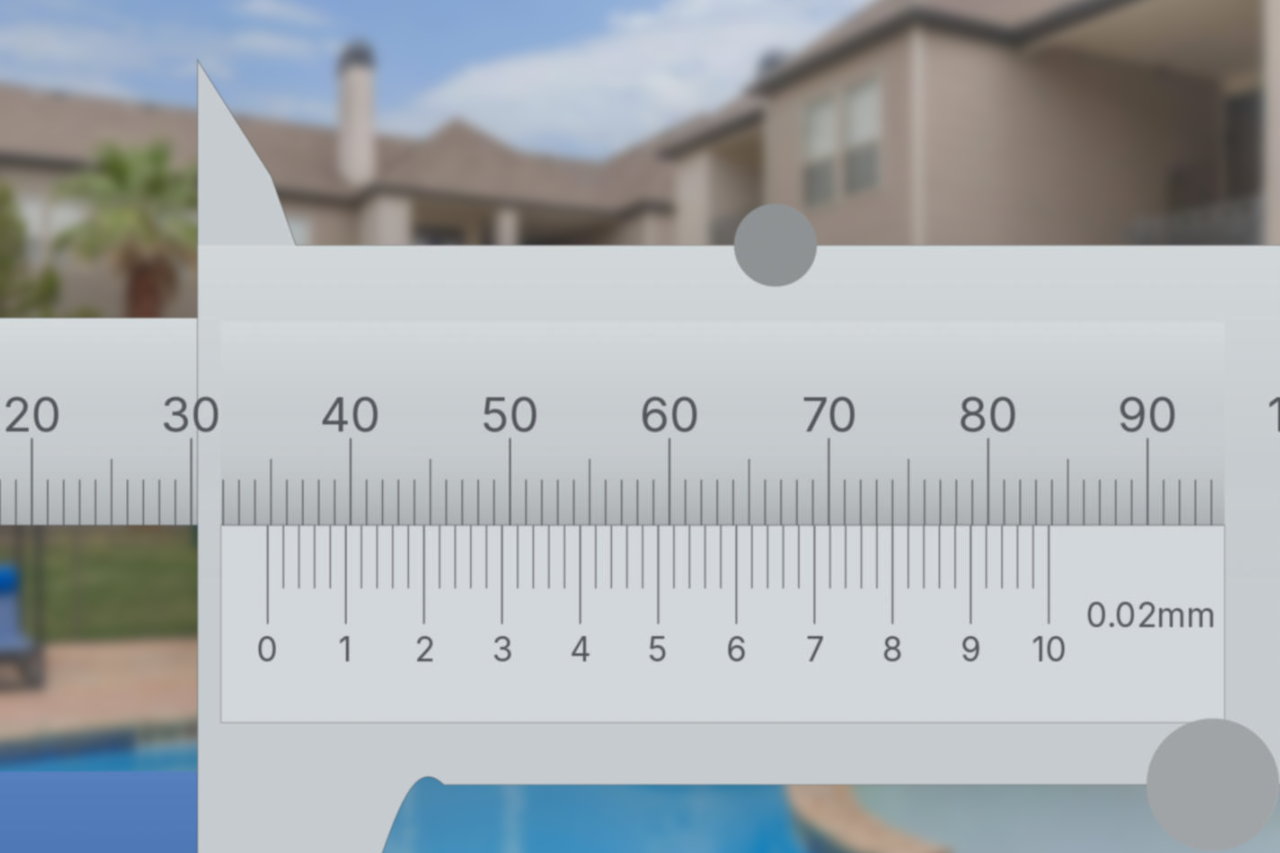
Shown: 34.8 mm
